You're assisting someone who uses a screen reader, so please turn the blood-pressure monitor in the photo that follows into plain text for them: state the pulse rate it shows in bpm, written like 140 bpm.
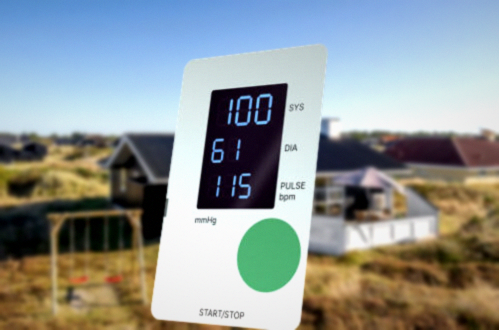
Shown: 115 bpm
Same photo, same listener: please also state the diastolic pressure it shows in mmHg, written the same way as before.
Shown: 61 mmHg
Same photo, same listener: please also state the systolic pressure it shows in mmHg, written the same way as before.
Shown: 100 mmHg
